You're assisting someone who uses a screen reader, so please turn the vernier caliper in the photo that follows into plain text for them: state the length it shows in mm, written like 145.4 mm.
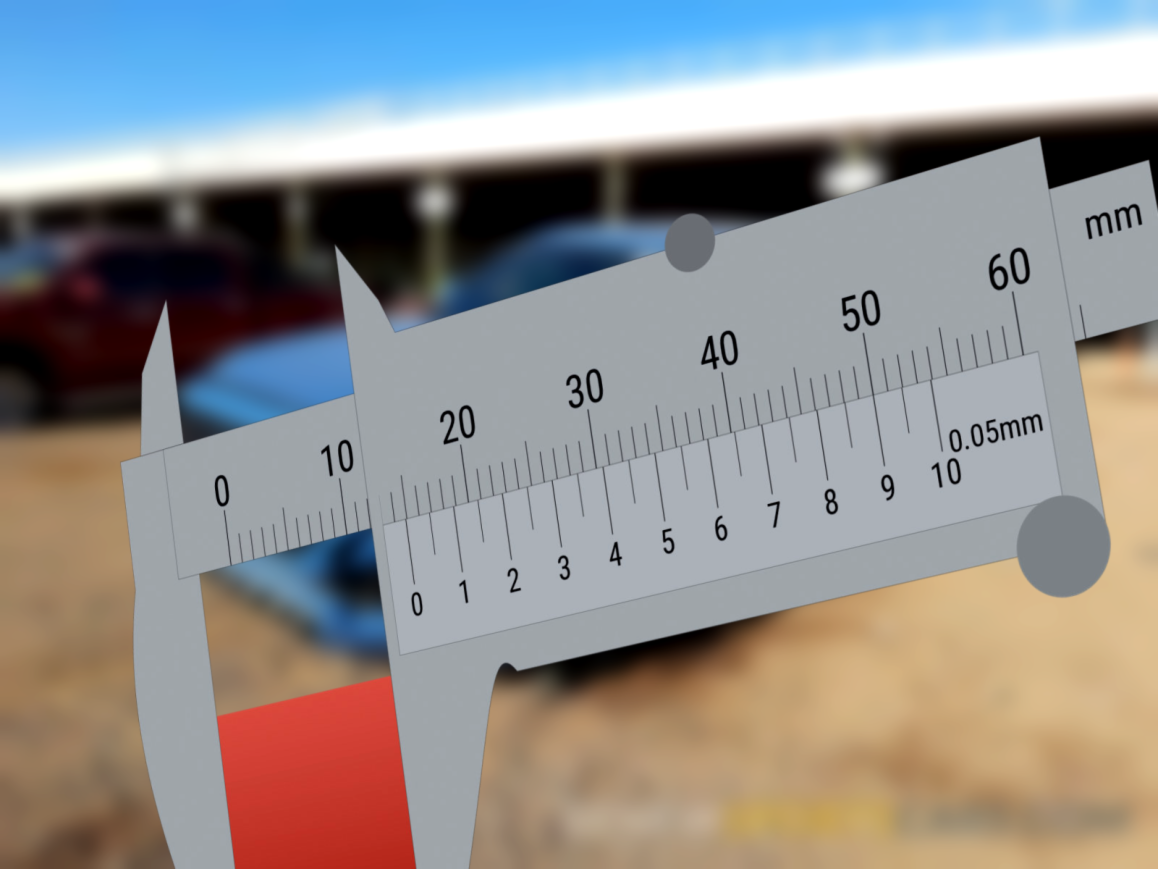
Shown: 14.9 mm
